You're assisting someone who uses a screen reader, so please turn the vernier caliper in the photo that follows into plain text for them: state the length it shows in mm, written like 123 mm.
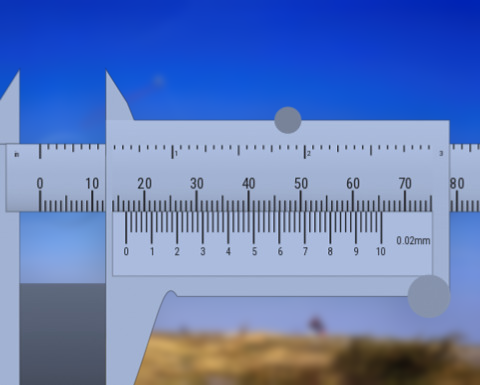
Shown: 16.5 mm
